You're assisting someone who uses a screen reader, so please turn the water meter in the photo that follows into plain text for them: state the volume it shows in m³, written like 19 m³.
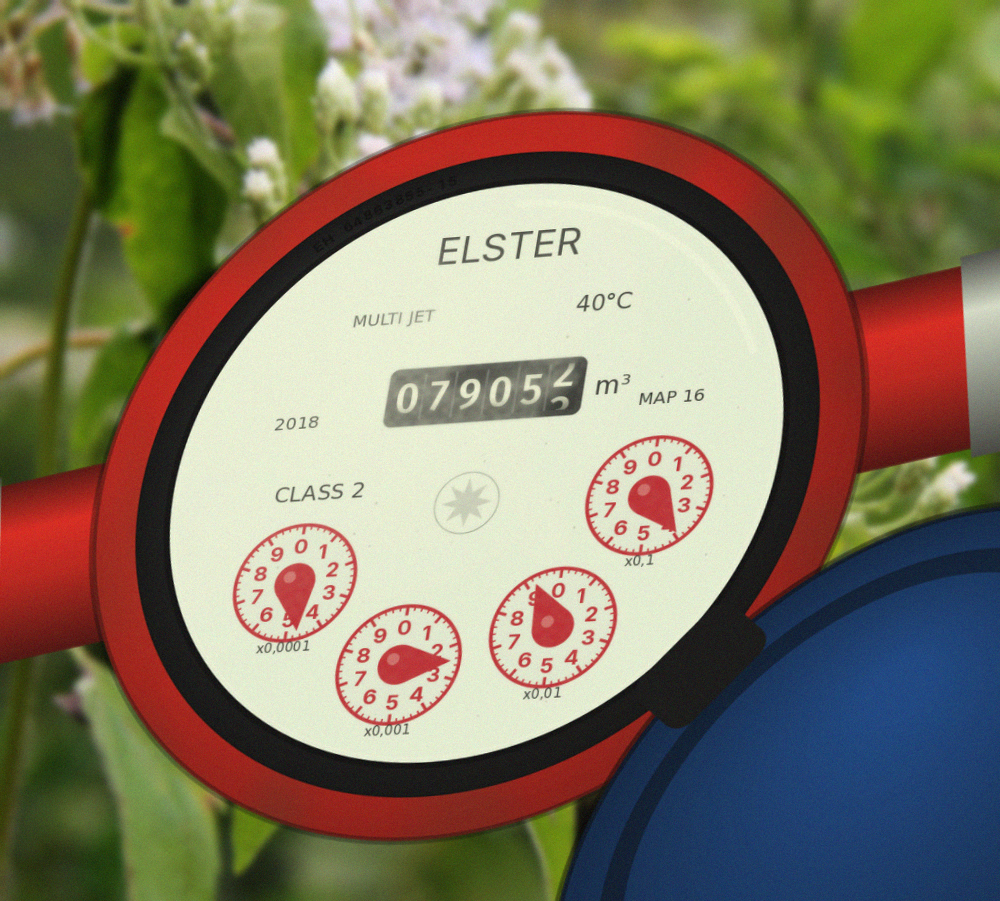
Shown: 79052.3924 m³
